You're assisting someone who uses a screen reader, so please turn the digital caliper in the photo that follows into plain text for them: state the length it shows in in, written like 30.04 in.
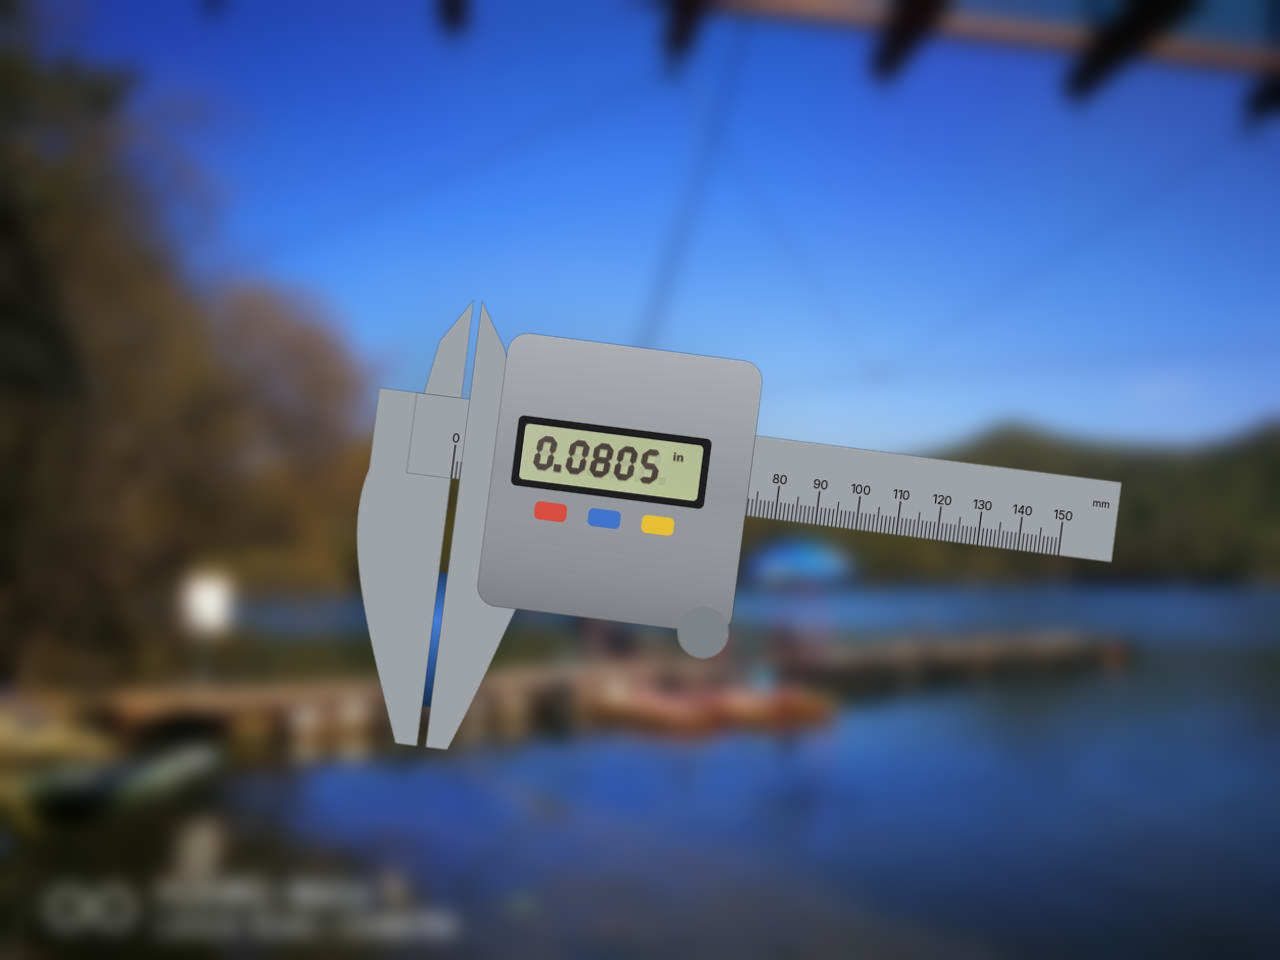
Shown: 0.0805 in
